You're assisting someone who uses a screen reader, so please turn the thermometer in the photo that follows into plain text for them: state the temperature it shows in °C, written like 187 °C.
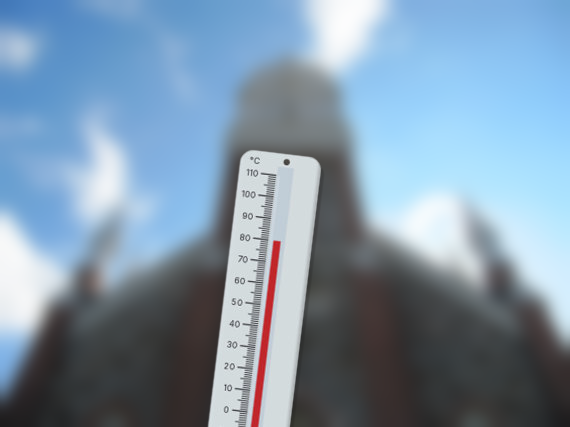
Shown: 80 °C
